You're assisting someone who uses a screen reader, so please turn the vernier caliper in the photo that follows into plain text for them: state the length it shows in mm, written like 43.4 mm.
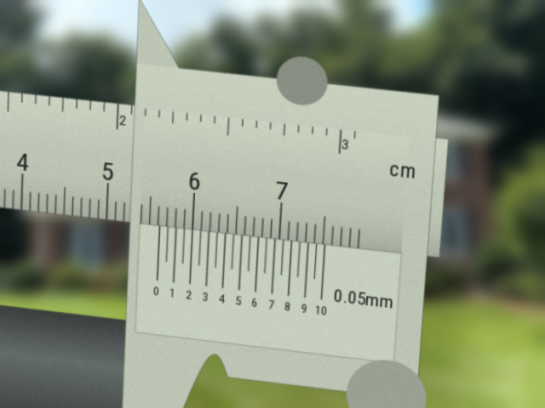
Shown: 56.2 mm
